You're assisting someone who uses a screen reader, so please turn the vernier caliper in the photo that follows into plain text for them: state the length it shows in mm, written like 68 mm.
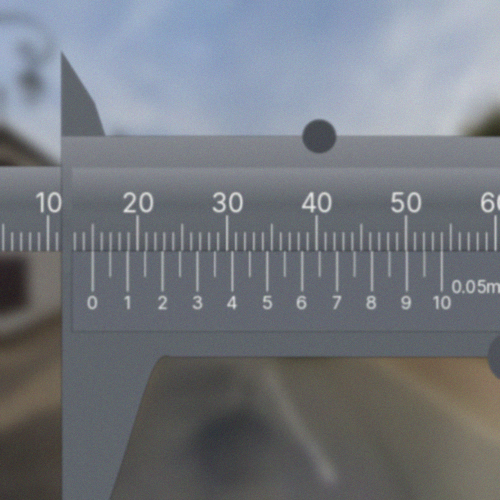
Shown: 15.0 mm
